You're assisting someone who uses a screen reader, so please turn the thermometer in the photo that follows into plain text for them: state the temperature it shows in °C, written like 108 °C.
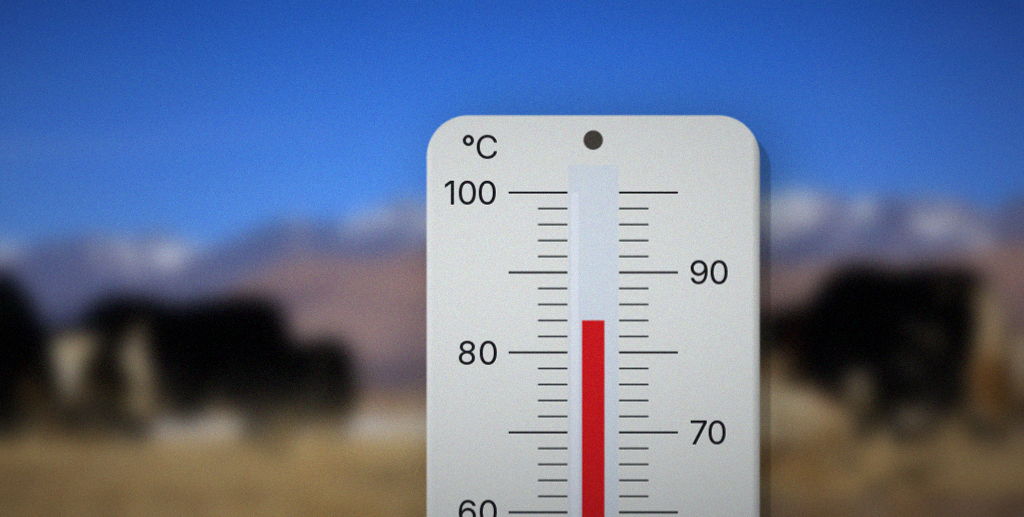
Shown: 84 °C
